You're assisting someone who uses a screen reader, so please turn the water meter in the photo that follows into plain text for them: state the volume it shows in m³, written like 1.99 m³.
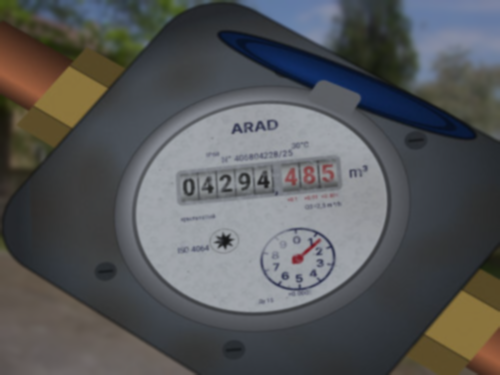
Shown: 4294.4851 m³
